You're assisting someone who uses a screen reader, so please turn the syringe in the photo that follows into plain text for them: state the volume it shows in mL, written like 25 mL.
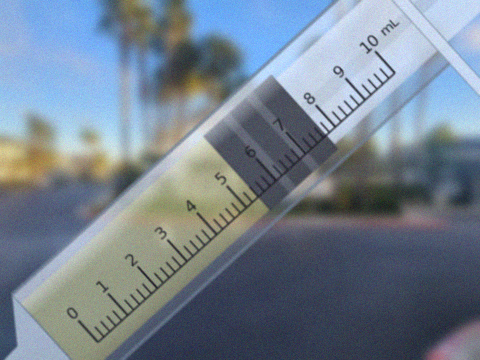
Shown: 5.4 mL
